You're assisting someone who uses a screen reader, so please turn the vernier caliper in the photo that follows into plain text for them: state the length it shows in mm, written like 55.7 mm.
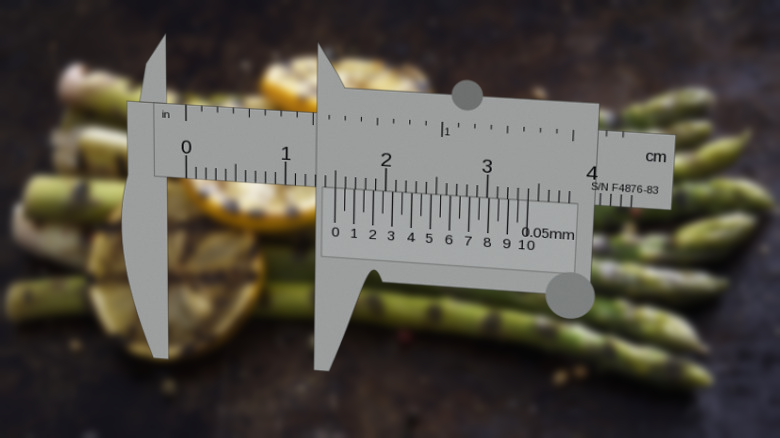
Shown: 15.0 mm
